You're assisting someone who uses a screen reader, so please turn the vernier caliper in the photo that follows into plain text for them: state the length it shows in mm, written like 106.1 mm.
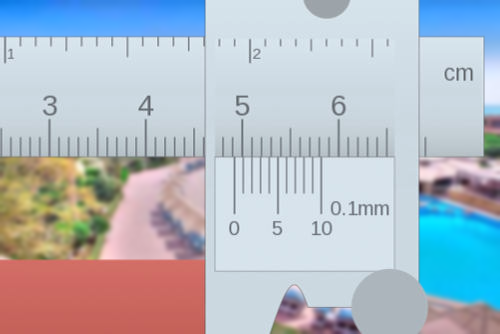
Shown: 49.2 mm
